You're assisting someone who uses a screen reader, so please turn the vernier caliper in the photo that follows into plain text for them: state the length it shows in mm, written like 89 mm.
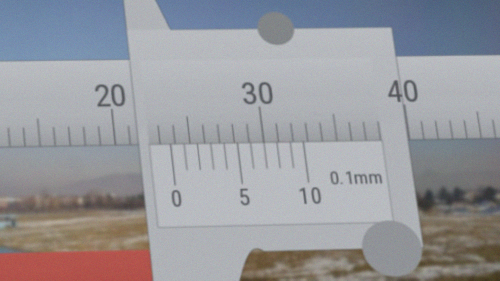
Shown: 23.7 mm
